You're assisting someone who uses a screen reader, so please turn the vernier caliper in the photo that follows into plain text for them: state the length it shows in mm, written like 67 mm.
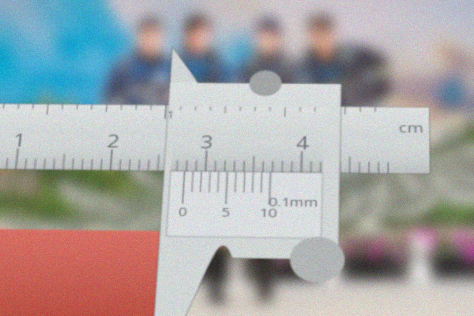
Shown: 27.8 mm
